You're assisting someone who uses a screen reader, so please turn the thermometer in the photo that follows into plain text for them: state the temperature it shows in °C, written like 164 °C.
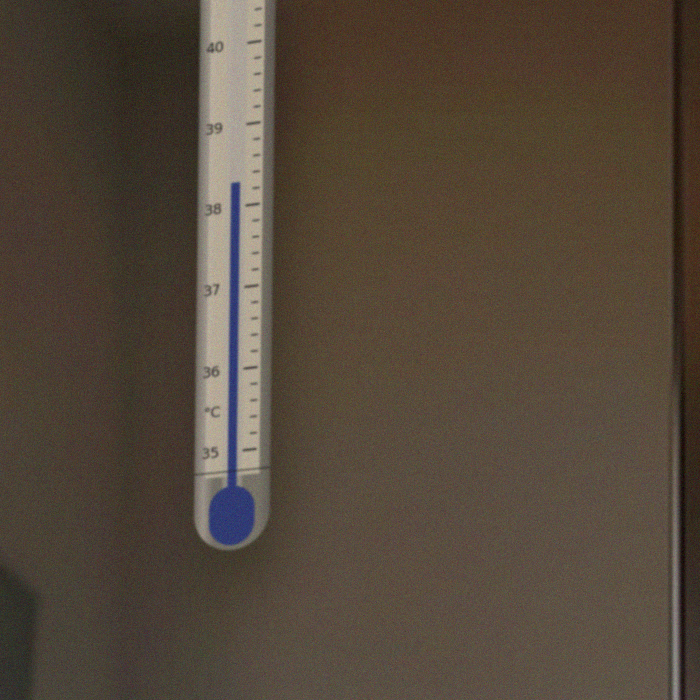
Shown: 38.3 °C
